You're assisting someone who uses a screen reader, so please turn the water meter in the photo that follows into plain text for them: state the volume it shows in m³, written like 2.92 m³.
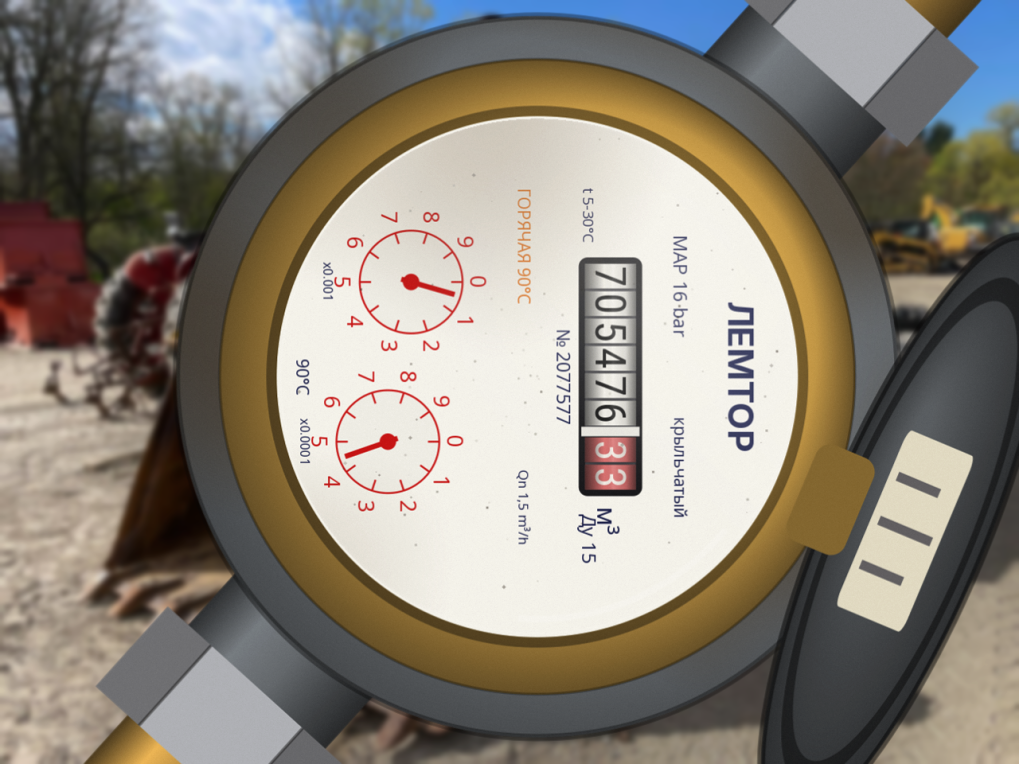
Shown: 705476.3304 m³
